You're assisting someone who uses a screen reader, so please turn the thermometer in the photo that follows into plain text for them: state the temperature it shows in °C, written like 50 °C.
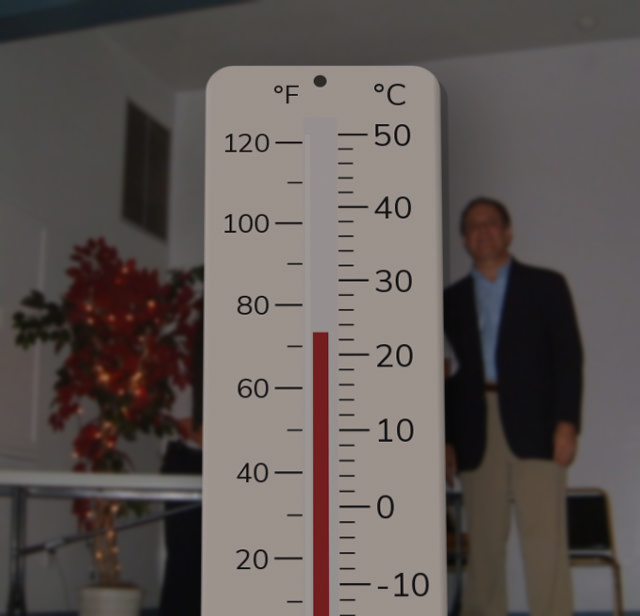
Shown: 23 °C
